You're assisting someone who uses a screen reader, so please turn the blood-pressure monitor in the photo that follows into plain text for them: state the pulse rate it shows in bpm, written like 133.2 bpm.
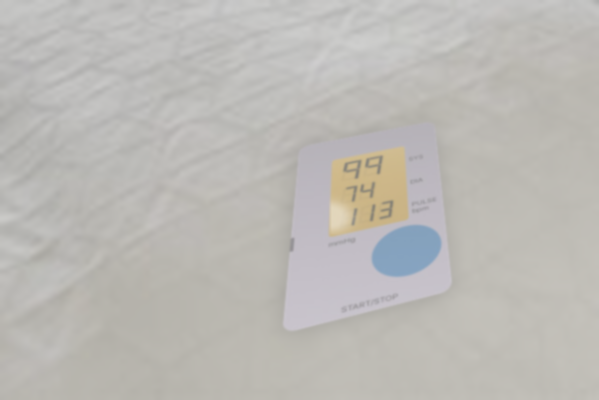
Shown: 113 bpm
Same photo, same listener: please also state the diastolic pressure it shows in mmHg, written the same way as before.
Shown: 74 mmHg
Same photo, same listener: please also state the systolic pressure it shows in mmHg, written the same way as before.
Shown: 99 mmHg
